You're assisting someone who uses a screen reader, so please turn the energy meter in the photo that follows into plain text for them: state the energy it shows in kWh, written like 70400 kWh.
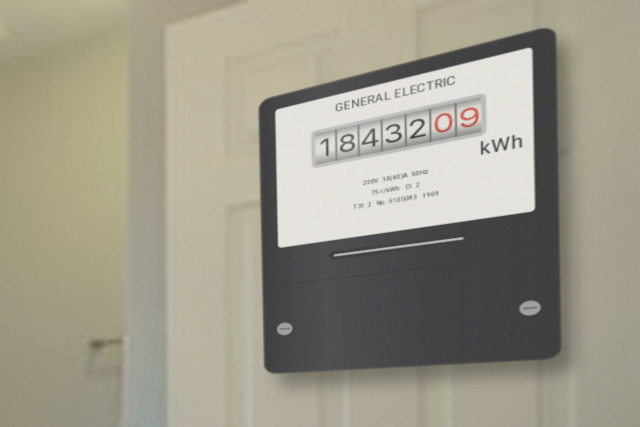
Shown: 18432.09 kWh
